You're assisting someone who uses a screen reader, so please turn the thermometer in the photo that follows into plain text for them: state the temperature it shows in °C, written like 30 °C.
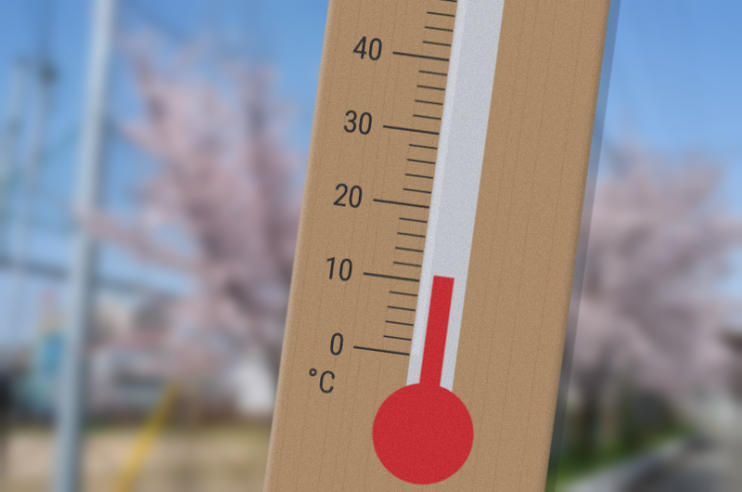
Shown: 11 °C
